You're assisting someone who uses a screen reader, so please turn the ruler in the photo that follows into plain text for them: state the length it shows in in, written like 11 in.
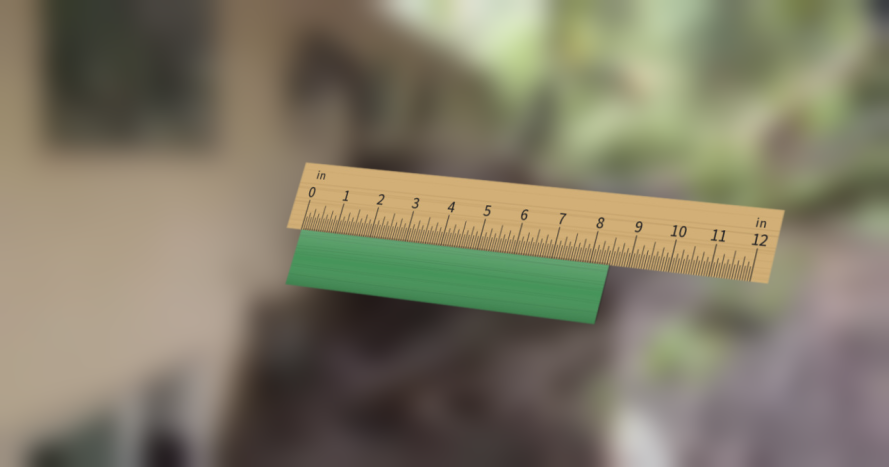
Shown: 8.5 in
